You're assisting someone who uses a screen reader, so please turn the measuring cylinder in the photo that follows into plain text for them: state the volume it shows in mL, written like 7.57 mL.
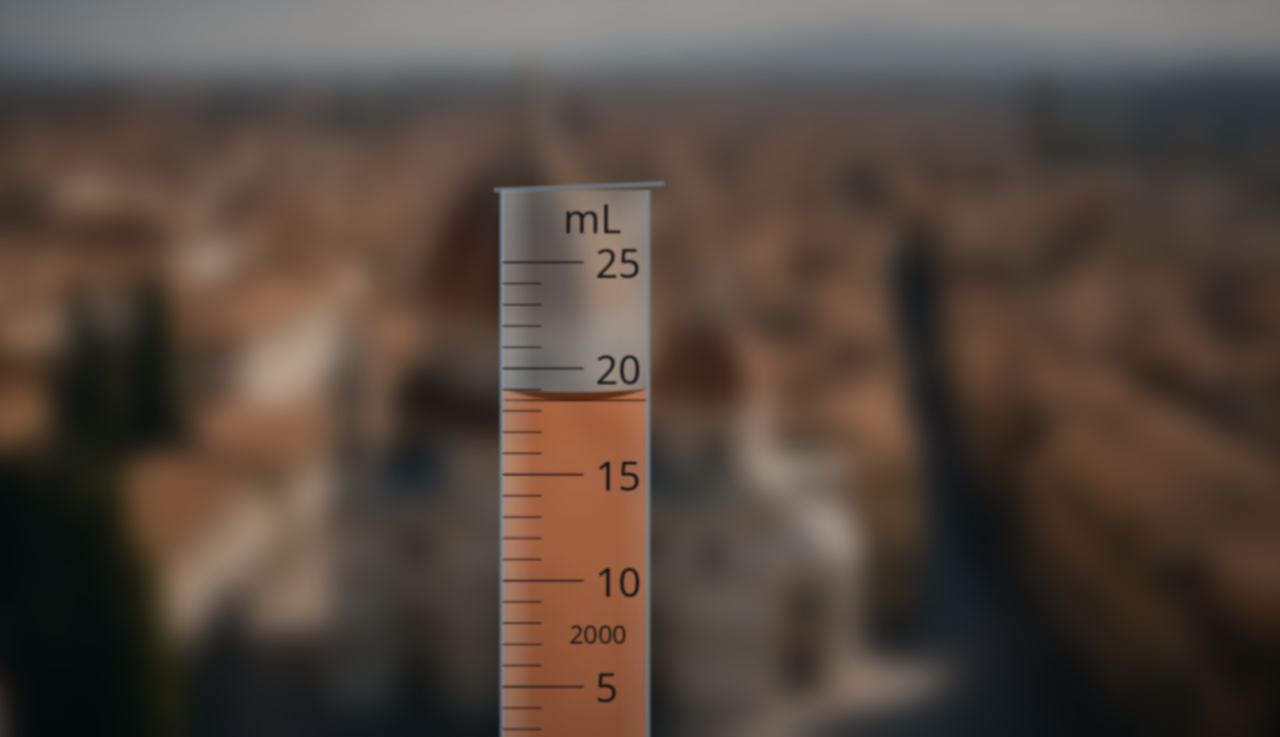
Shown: 18.5 mL
